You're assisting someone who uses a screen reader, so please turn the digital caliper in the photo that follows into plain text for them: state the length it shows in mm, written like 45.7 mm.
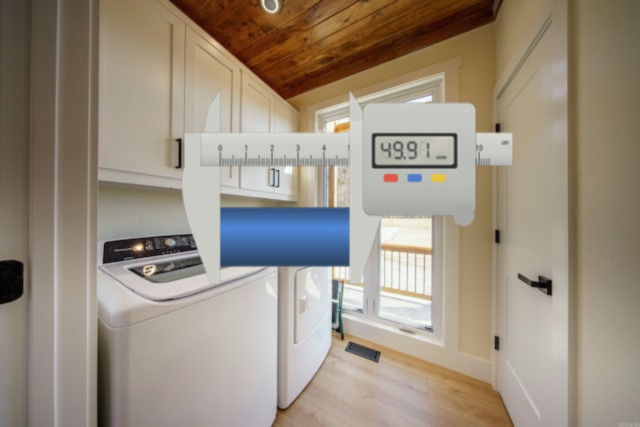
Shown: 49.91 mm
